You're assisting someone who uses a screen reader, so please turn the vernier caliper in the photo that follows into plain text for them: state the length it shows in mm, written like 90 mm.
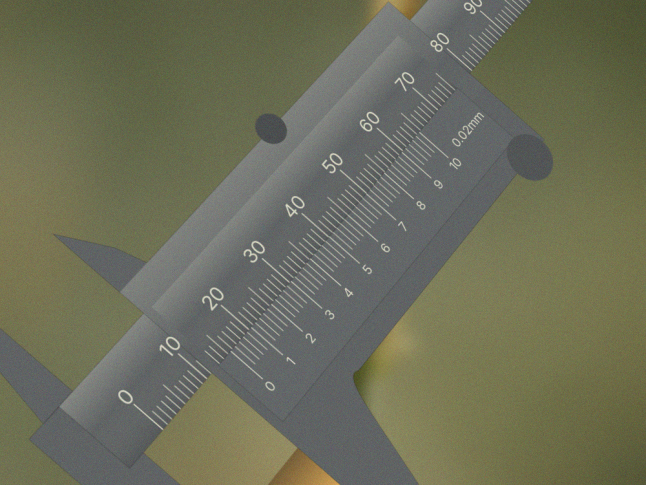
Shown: 15.6 mm
